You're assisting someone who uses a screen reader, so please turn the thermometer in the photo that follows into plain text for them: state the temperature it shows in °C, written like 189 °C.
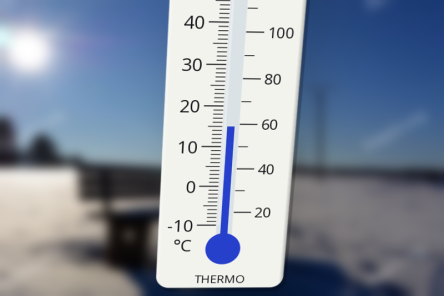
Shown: 15 °C
